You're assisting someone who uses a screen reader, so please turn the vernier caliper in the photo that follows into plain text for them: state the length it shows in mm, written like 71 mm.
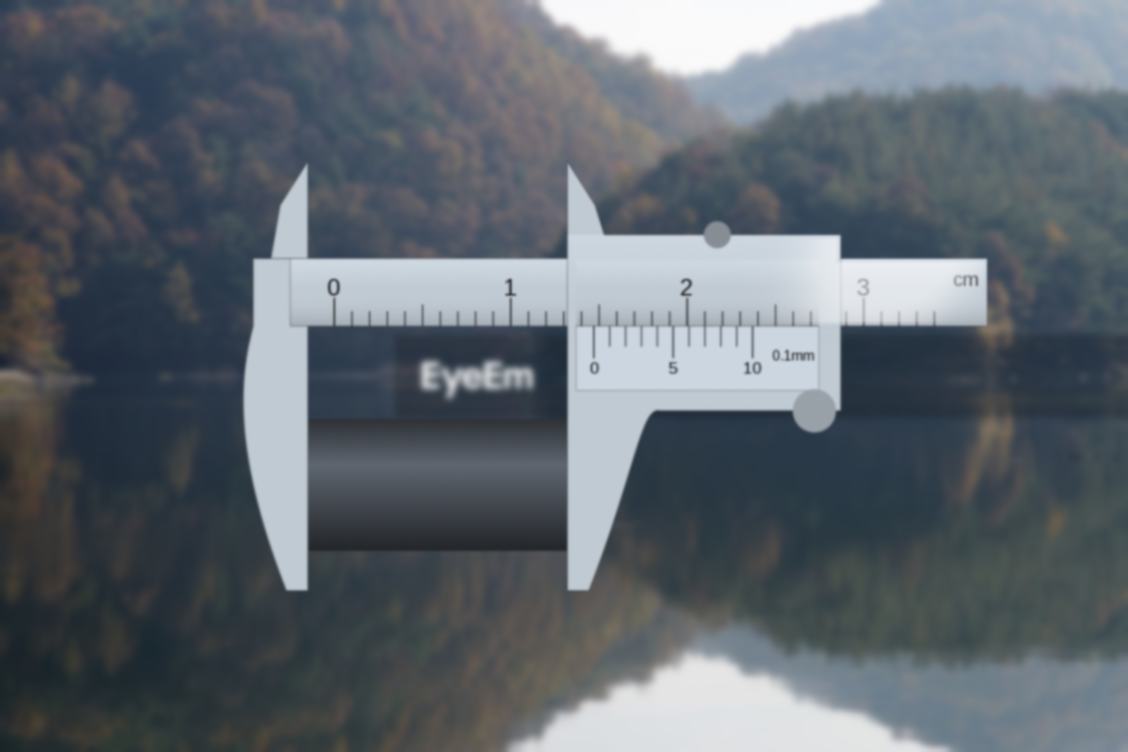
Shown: 14.7 mm
